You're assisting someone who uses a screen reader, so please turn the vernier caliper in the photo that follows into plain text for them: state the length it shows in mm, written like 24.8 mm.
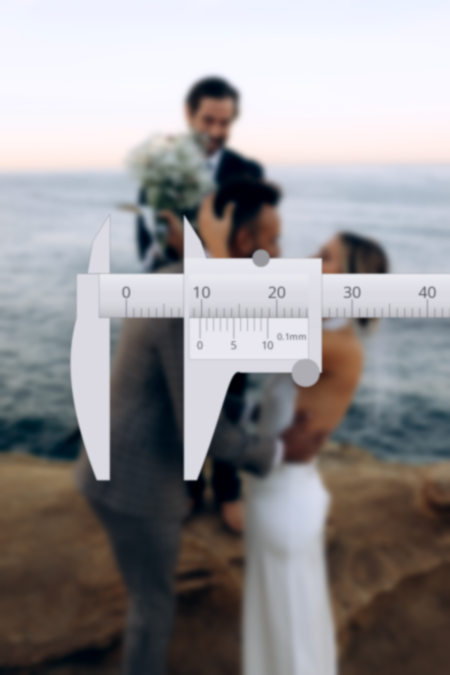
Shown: 9.8 mm
